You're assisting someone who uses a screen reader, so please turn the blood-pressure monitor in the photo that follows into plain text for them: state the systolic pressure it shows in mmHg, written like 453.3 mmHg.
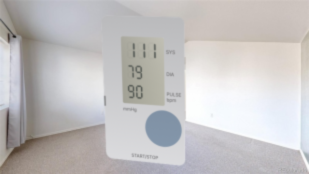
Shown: 111 mmHg
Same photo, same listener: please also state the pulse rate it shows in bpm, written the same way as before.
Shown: 90 bpm
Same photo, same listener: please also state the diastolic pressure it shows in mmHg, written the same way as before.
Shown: 79 mmHg
